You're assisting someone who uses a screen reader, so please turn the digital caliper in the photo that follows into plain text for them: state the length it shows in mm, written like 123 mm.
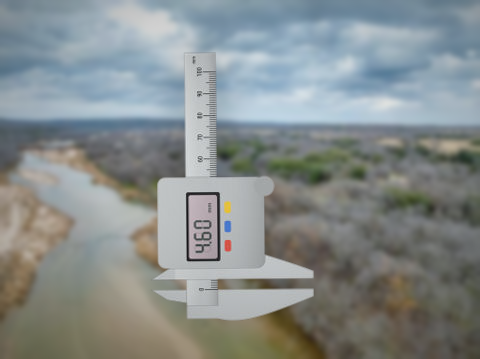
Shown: 4.60 mm
